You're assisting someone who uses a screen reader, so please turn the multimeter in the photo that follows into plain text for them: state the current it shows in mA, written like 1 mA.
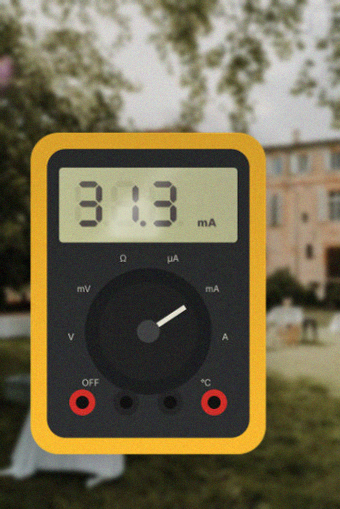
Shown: 31.3 mA
